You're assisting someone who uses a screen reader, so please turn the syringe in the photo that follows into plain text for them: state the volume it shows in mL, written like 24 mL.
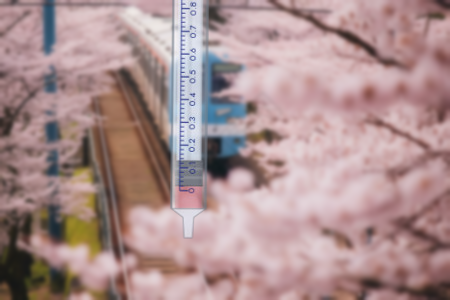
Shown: 0.02 mL
